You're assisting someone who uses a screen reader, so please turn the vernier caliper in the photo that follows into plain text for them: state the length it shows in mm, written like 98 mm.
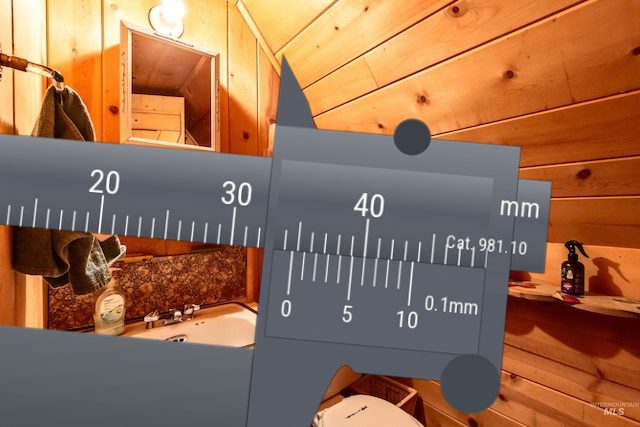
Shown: 34.6 mm
